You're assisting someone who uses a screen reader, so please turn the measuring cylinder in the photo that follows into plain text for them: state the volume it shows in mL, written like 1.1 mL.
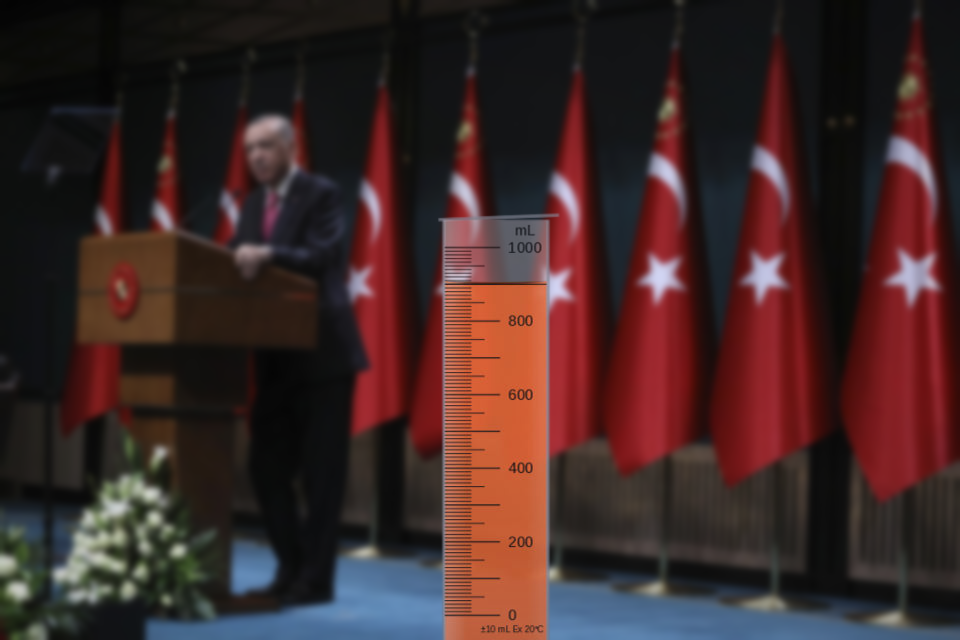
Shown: 900 mL
